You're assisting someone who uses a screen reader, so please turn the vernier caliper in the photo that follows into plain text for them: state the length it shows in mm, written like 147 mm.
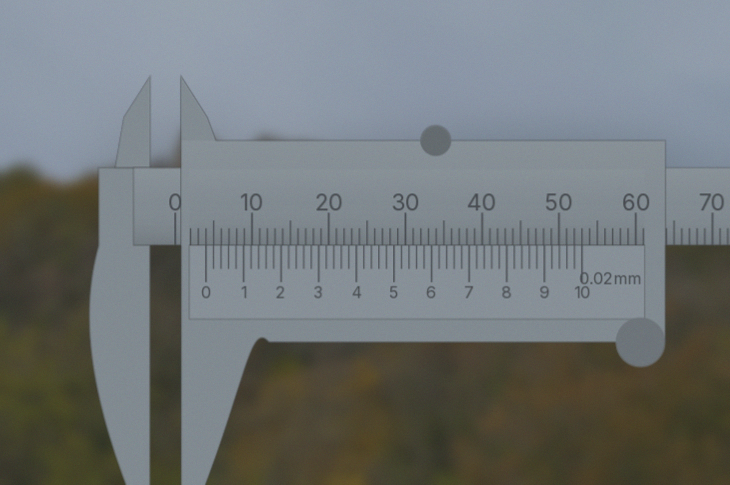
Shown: 4.0 mm
